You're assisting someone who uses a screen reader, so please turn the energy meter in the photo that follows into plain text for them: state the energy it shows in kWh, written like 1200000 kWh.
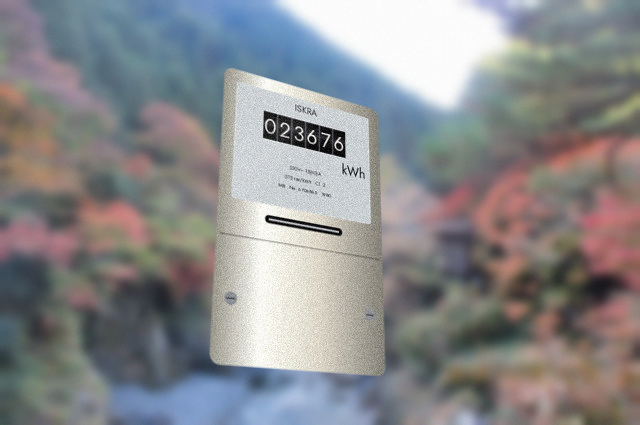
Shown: 23676 kWh
